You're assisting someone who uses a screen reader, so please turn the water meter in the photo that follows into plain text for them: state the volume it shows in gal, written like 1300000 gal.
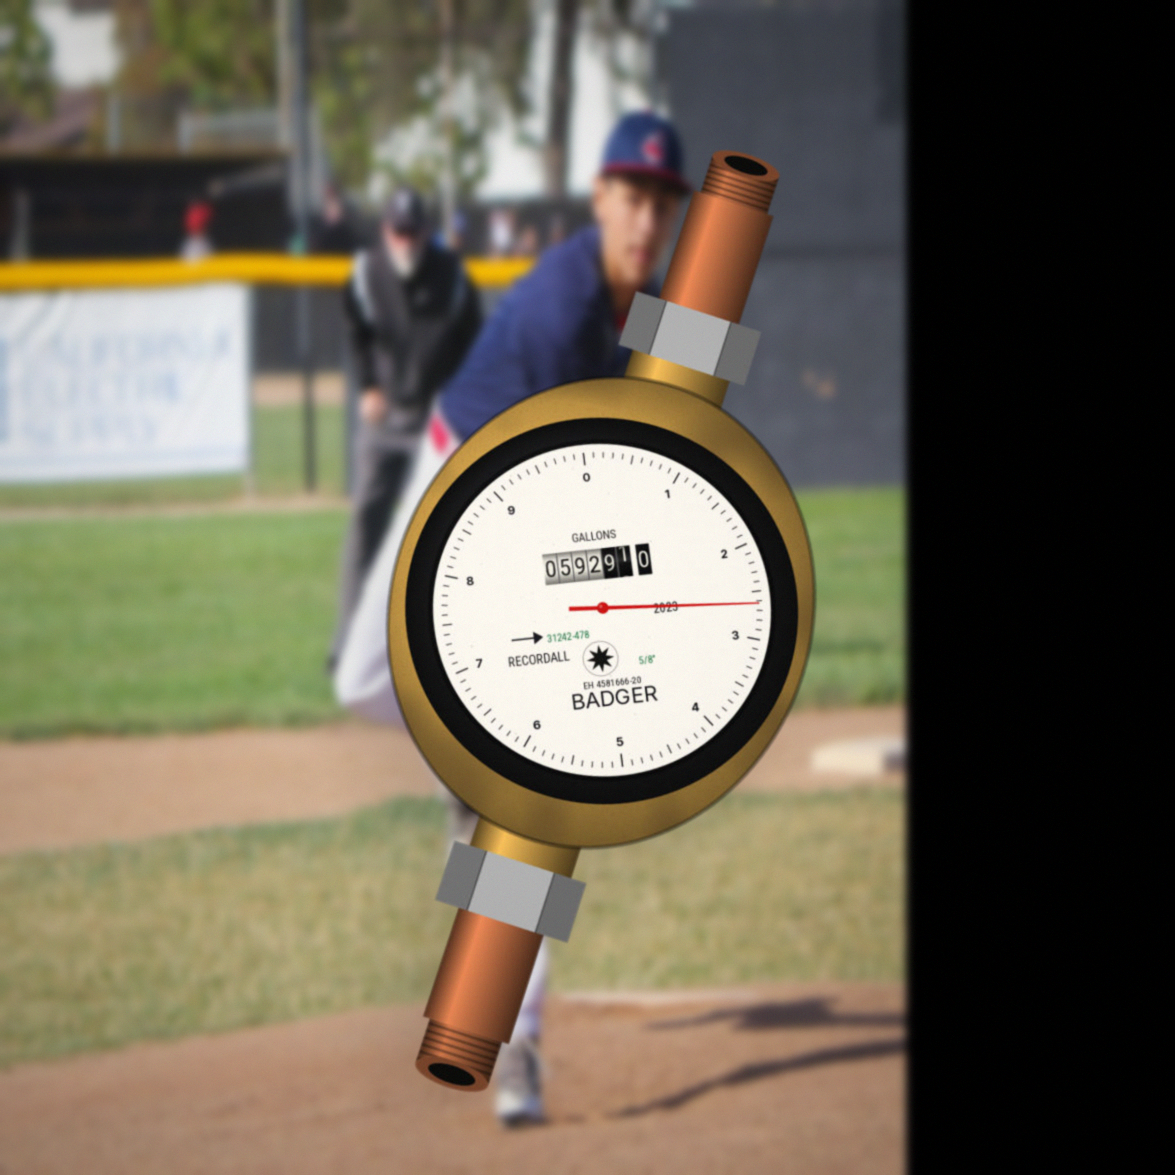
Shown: 592912.6 gal
